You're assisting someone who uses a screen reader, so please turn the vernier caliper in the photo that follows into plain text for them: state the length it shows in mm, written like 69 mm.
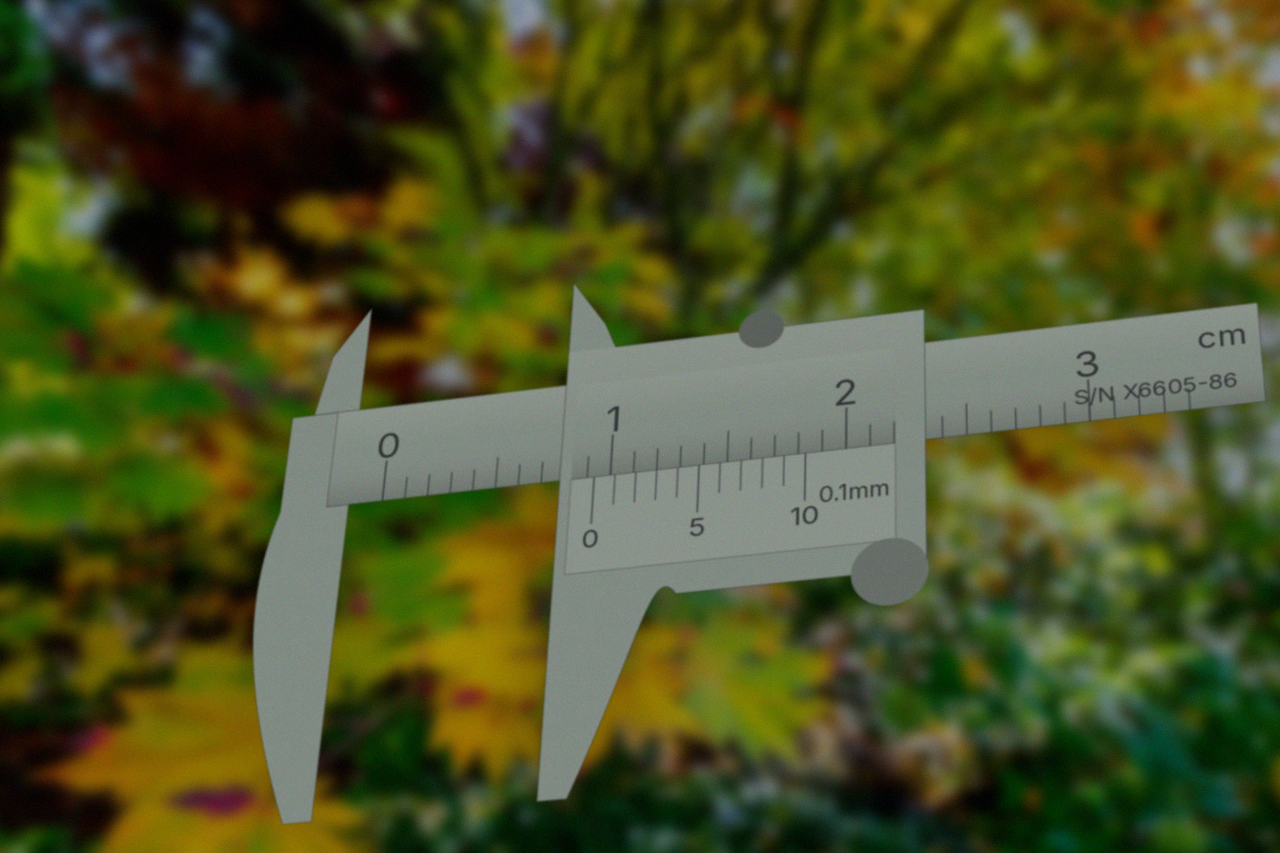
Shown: 9.3 mm
